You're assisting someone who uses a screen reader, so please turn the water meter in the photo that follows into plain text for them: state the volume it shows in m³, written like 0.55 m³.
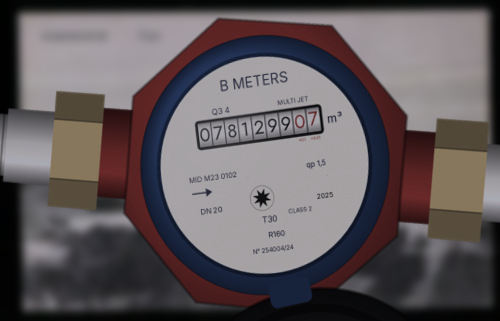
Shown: 781299.07 m³
